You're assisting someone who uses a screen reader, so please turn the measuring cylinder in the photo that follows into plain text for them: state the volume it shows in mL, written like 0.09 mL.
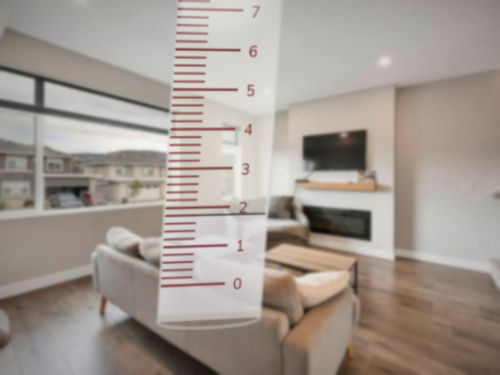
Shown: 1.8 mL
